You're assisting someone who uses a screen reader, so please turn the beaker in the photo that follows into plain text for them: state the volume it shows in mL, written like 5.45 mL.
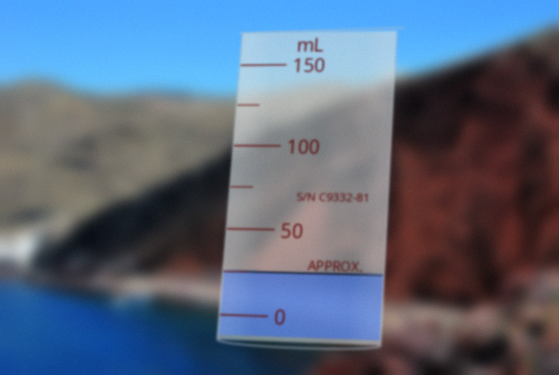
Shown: 25 mL
